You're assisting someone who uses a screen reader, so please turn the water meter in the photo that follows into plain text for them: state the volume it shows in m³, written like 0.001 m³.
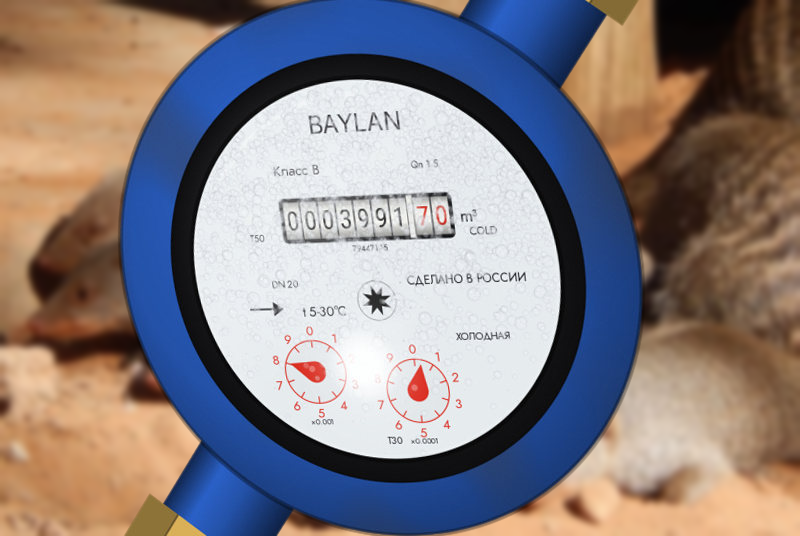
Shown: 3991.7080 m³
